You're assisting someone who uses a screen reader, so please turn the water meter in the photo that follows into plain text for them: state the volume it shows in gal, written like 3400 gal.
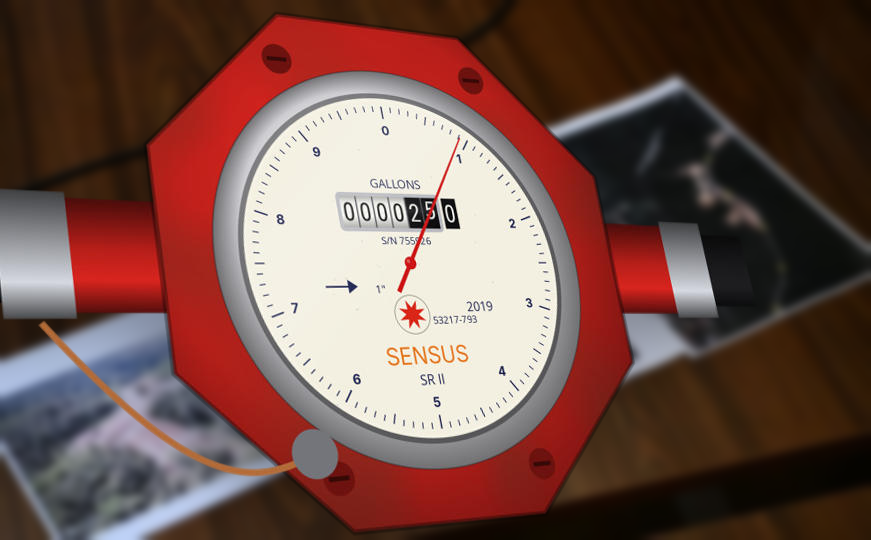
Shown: 250.9 gal
